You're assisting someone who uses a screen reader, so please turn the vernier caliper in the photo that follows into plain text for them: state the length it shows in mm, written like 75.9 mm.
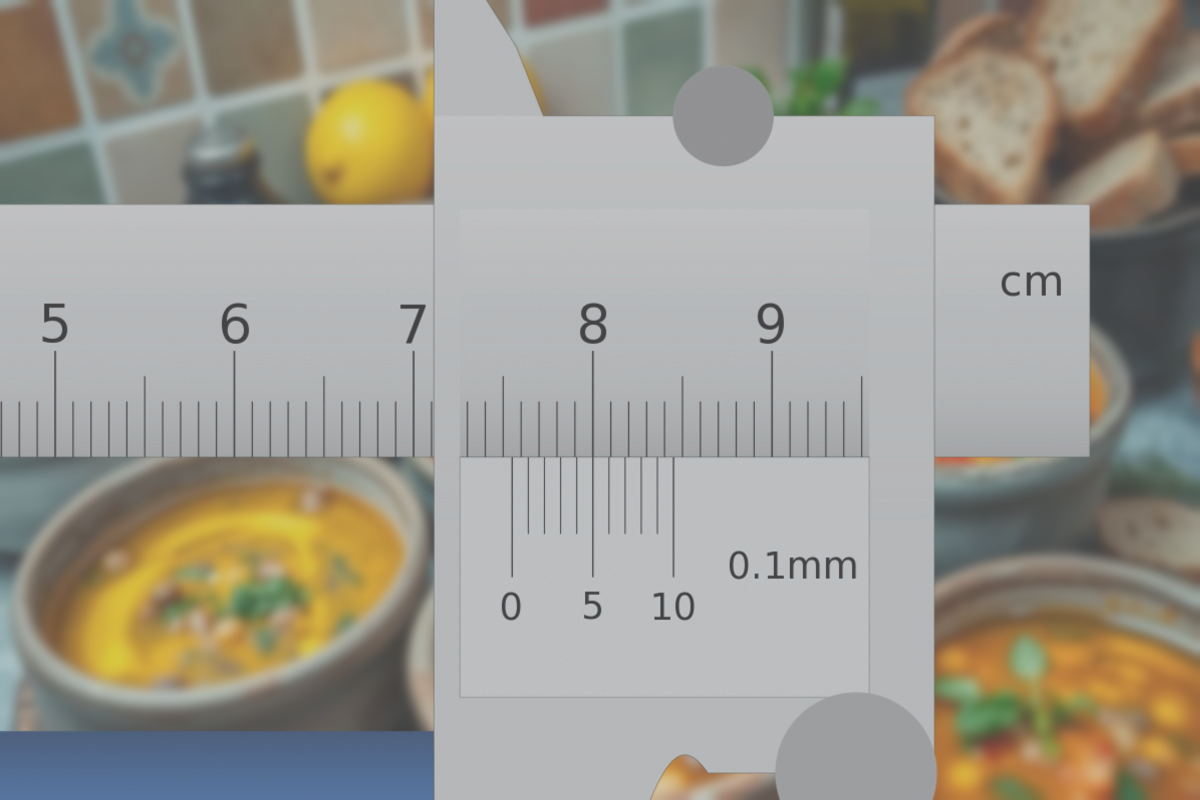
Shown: 75.5 mm
